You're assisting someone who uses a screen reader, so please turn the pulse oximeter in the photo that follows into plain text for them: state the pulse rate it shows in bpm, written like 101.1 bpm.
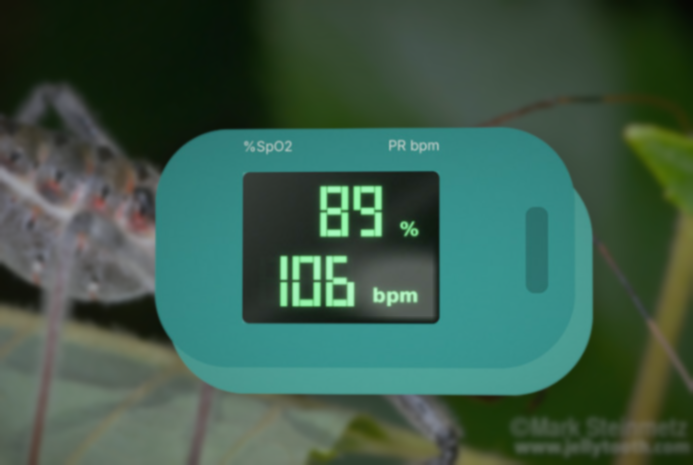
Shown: 106 bpm
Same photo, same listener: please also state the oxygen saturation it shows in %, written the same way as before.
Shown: 89 %
